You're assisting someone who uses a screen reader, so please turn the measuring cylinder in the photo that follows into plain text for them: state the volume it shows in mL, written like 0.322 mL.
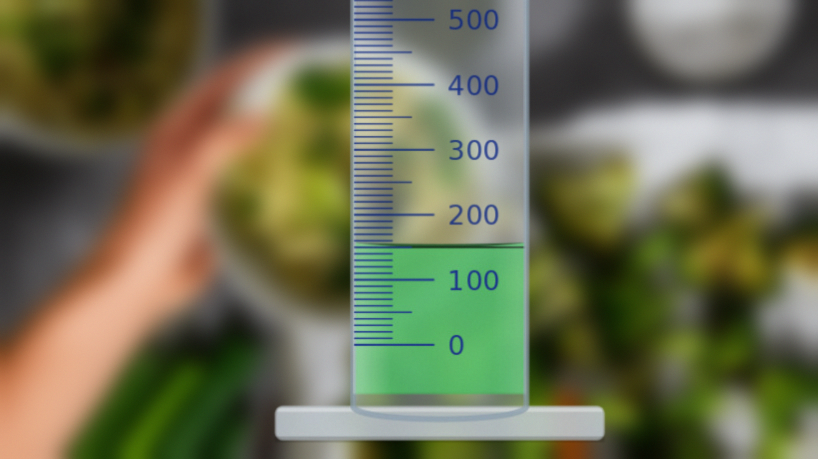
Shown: 150 mL
